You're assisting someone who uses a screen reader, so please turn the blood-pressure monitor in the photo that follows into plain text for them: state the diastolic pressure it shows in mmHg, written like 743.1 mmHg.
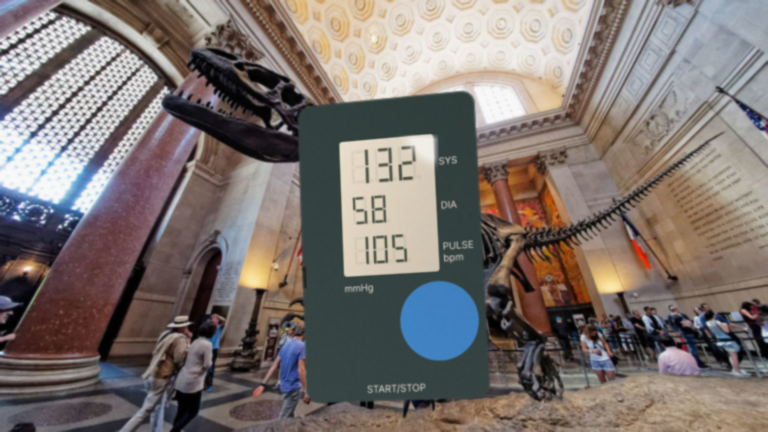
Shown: 58 mmHg
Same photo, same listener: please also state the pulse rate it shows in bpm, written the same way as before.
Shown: 105 bpm
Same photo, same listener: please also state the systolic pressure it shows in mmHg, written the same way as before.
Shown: 132 mmHg
